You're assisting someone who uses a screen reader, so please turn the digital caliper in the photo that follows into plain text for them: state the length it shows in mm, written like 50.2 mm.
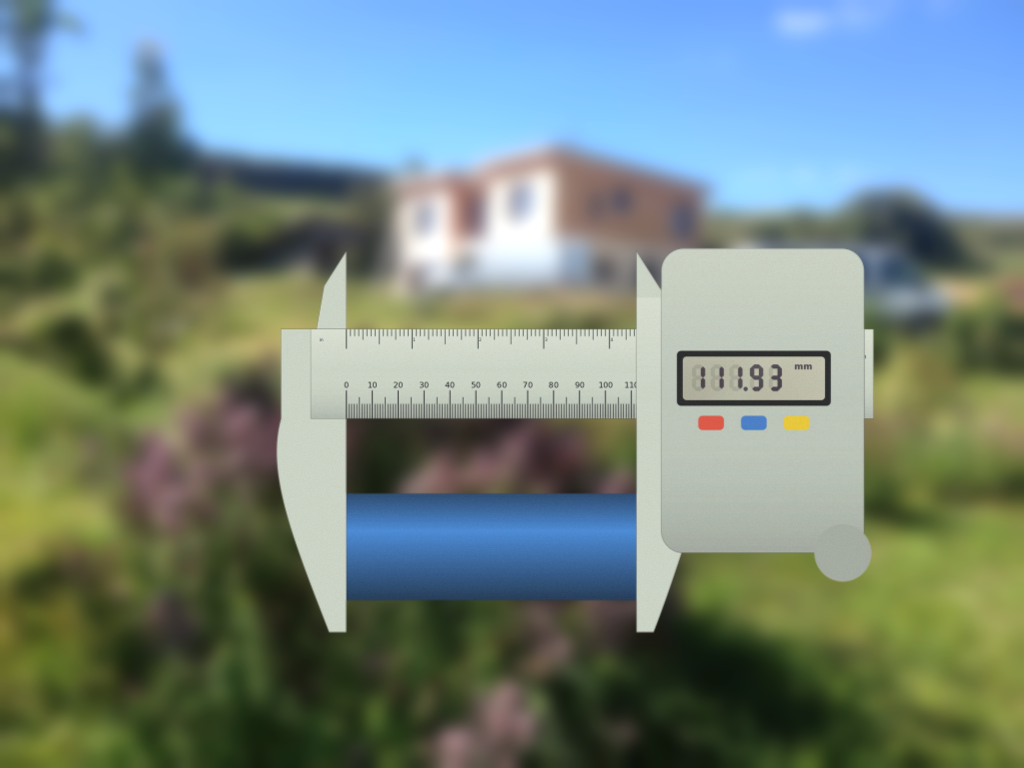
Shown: 111.93 mm
